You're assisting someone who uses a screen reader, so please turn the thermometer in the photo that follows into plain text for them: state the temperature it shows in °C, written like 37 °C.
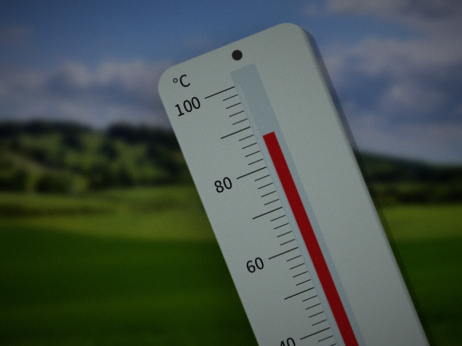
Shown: 87 °C
